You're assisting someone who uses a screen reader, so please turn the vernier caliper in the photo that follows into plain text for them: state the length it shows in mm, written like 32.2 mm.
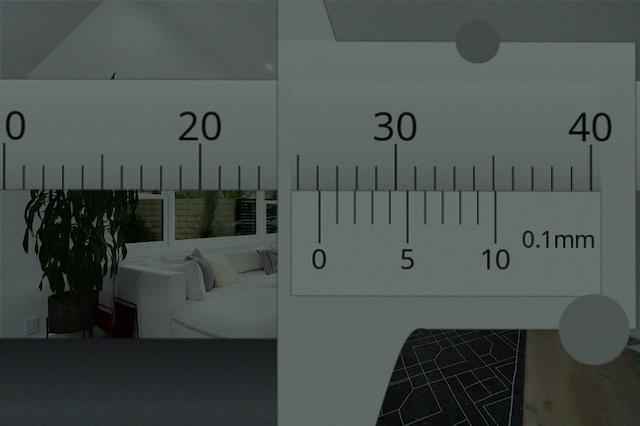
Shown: 26.1 mm
